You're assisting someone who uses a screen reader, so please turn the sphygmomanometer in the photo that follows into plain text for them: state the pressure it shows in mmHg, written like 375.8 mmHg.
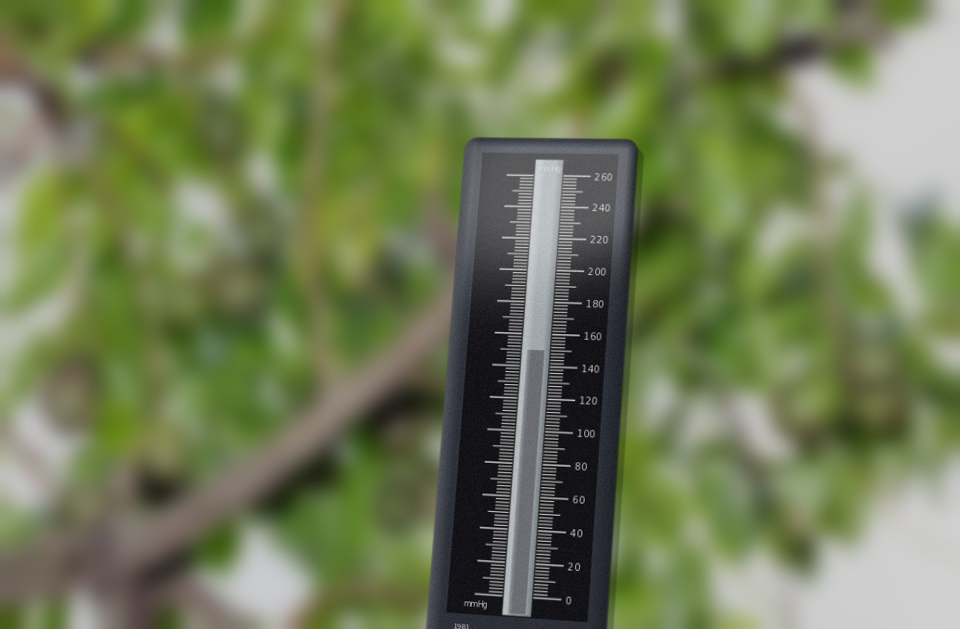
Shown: 150 mmHg
